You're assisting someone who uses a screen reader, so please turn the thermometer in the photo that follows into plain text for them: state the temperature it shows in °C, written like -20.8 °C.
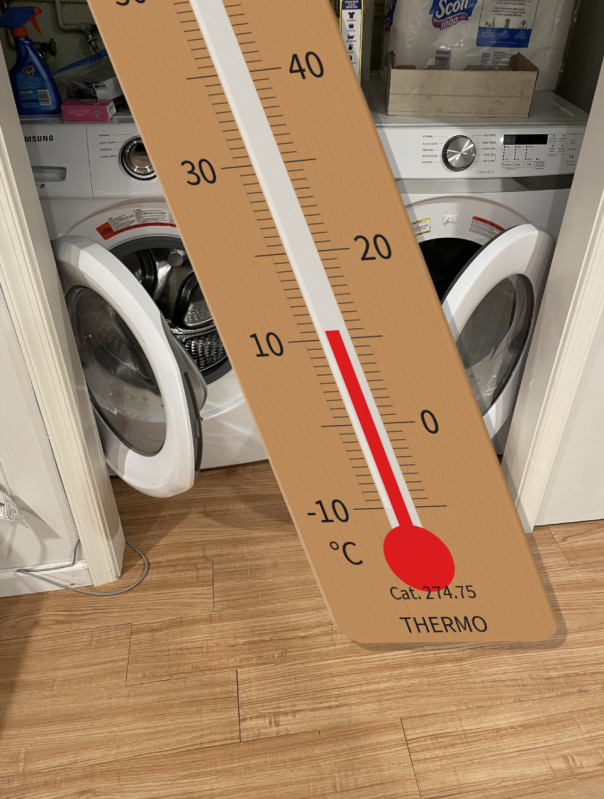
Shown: 11 °C
